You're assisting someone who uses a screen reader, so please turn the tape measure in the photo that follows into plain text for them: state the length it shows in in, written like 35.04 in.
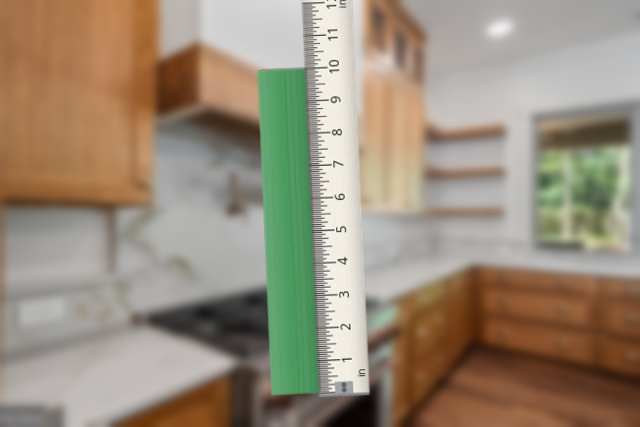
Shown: 10 in
